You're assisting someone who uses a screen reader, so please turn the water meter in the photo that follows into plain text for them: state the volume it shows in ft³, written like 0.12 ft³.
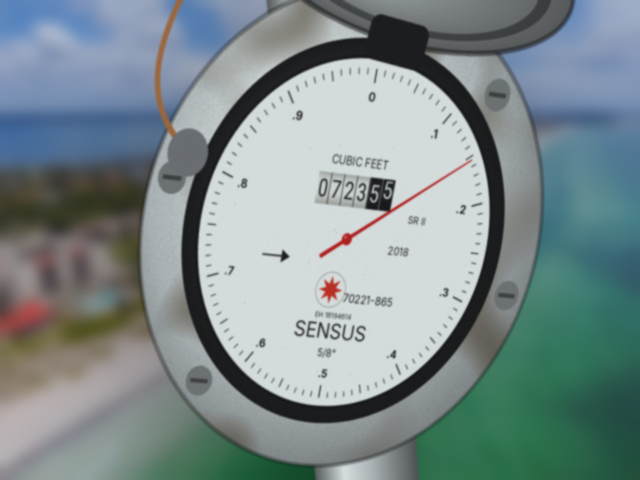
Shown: 72355.15 ft³
